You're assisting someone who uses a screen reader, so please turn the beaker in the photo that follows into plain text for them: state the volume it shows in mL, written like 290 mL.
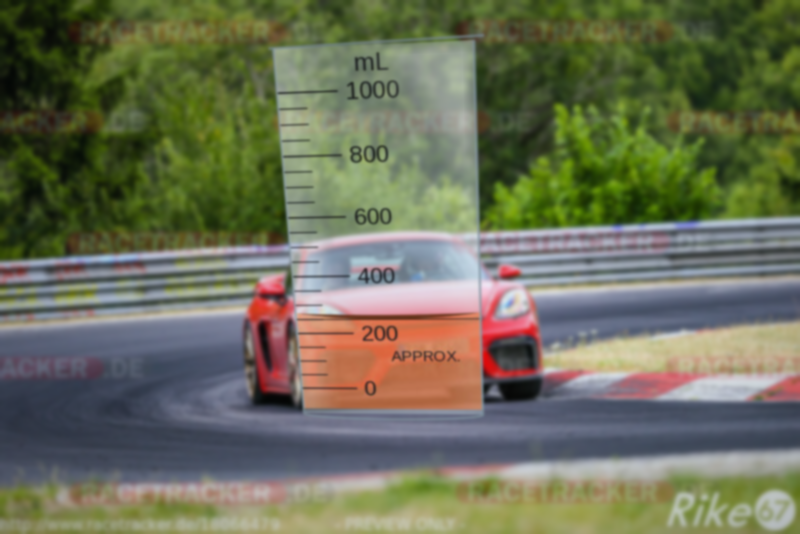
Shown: 250 mL
